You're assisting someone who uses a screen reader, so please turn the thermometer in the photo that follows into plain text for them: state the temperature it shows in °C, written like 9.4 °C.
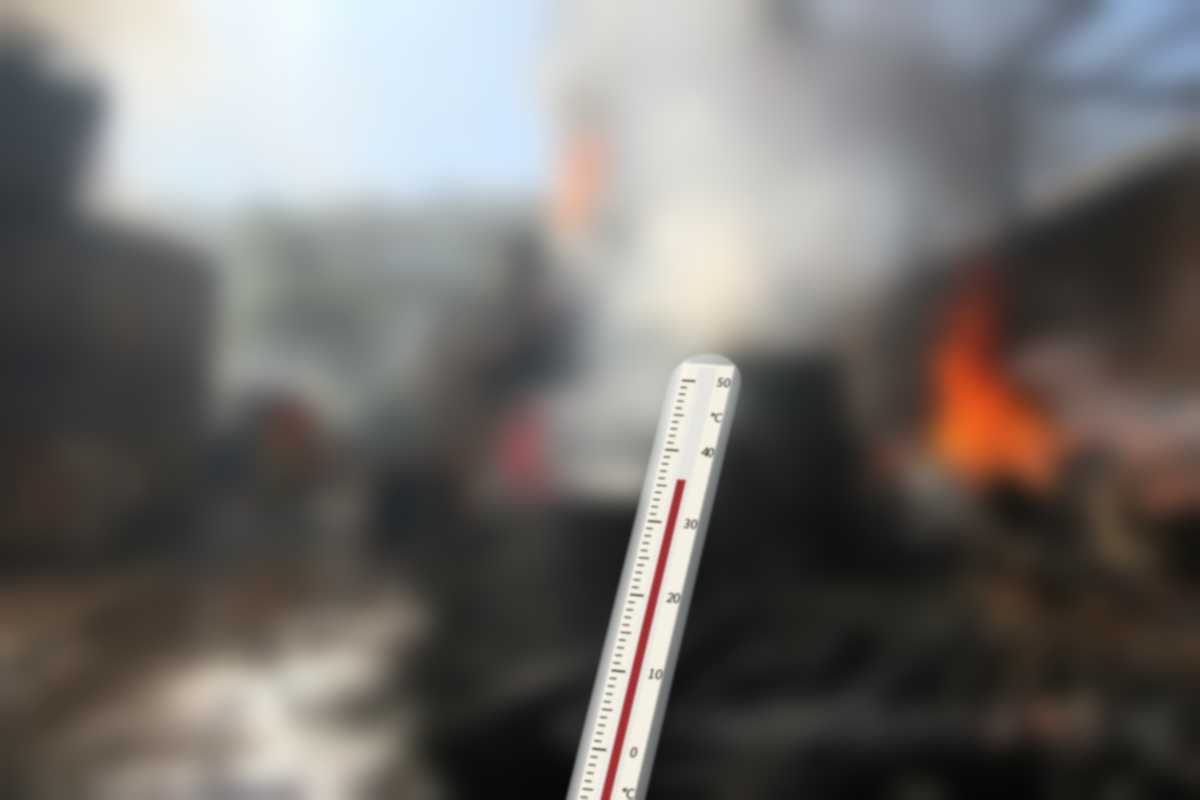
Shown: 36 °C
